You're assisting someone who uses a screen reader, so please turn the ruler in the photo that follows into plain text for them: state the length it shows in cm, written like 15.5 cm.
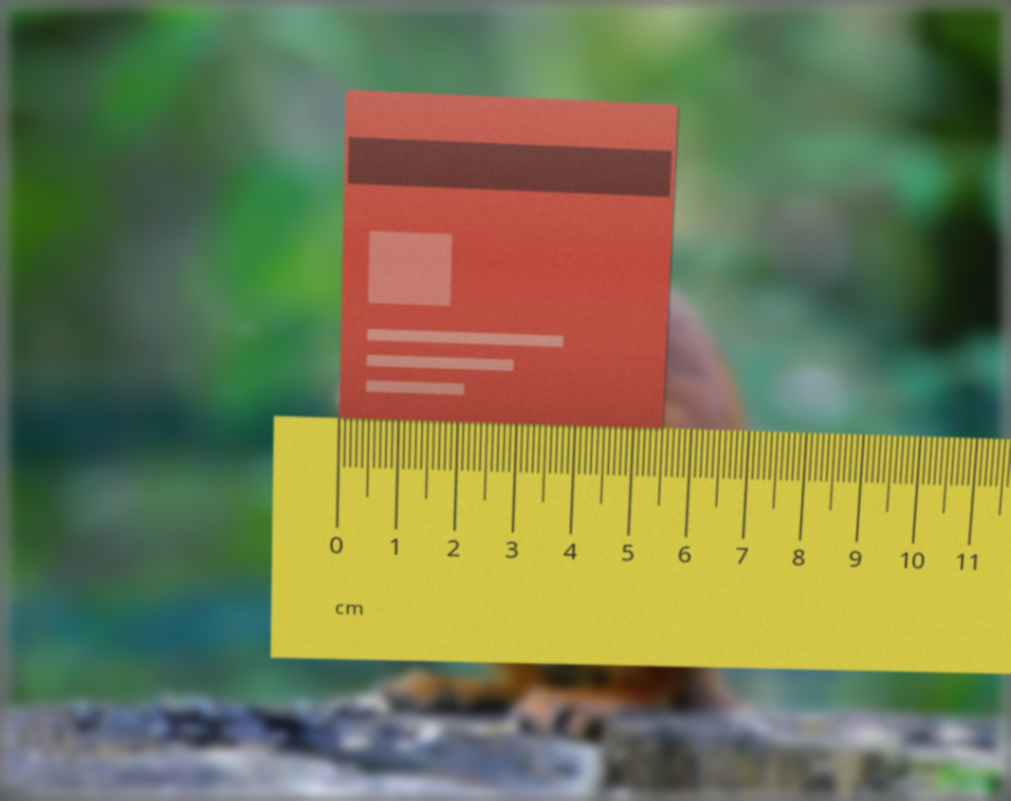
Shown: 5.5 cm
